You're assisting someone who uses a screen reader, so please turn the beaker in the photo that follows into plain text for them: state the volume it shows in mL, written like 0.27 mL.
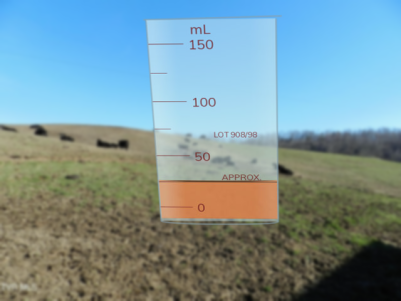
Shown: 25 mL
